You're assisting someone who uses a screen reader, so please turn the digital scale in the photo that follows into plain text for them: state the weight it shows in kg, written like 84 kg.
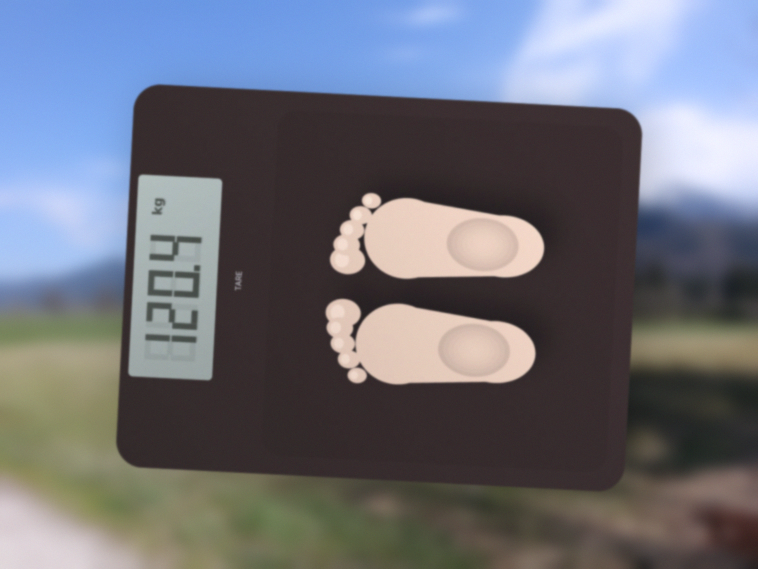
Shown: 120.4 kg
